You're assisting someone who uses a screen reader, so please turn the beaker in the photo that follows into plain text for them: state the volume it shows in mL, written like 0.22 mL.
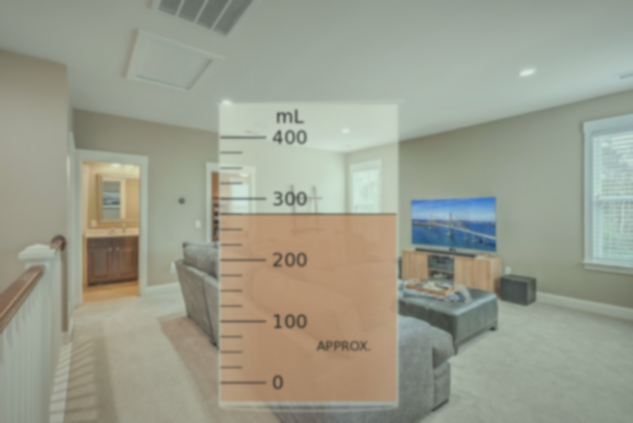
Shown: 275 mL
